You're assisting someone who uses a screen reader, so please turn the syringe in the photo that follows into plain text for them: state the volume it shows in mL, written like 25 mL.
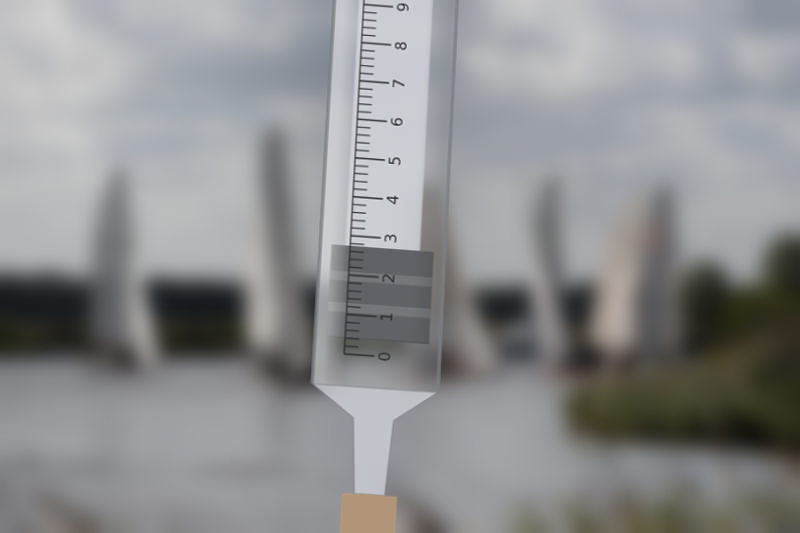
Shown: 0.4 mL
